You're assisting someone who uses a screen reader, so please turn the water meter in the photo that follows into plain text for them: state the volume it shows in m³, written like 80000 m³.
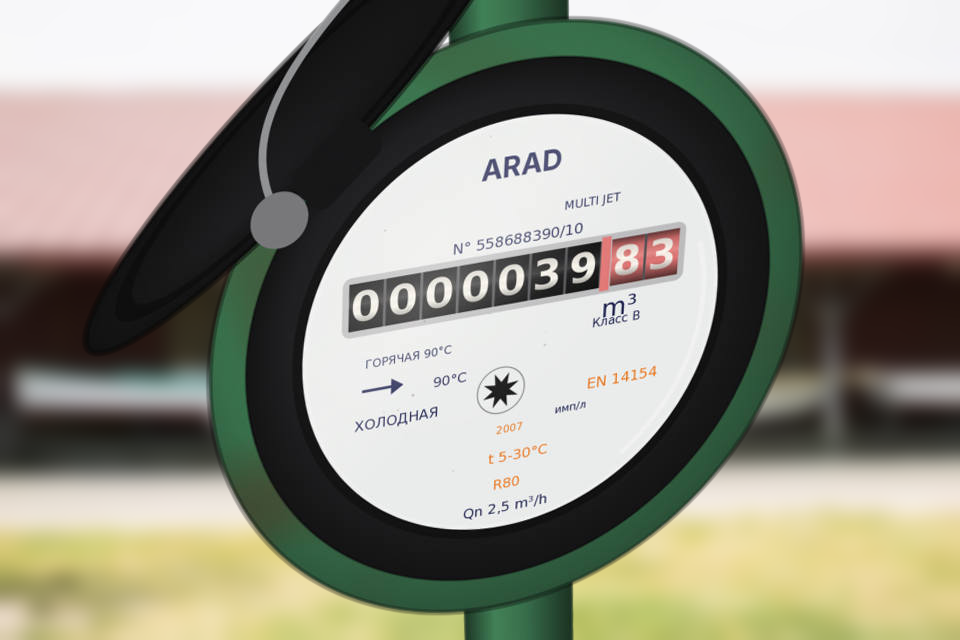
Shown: 39.83 m³
